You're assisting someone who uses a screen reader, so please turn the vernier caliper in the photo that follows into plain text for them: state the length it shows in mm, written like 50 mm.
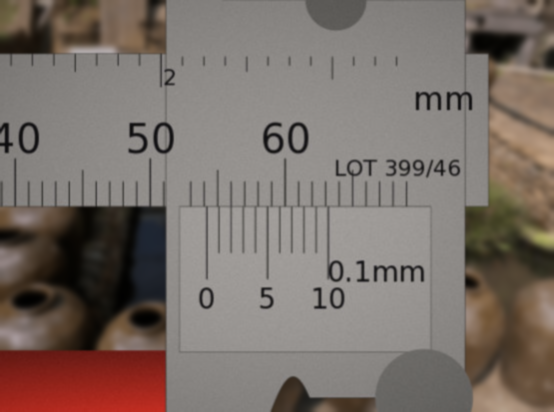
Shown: 54.2 mm
